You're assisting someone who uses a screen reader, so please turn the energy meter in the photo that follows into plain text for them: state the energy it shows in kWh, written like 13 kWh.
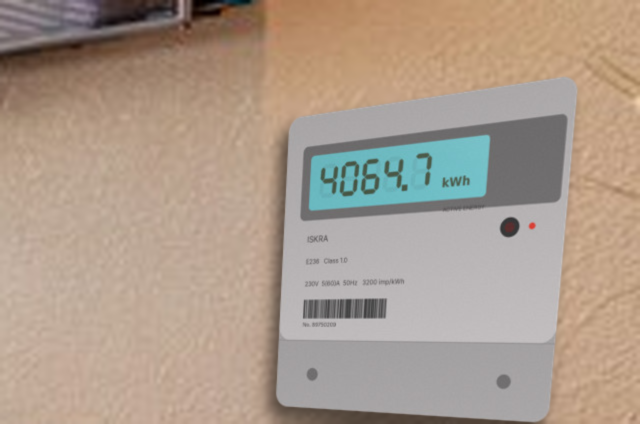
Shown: 4064.7 kWh
